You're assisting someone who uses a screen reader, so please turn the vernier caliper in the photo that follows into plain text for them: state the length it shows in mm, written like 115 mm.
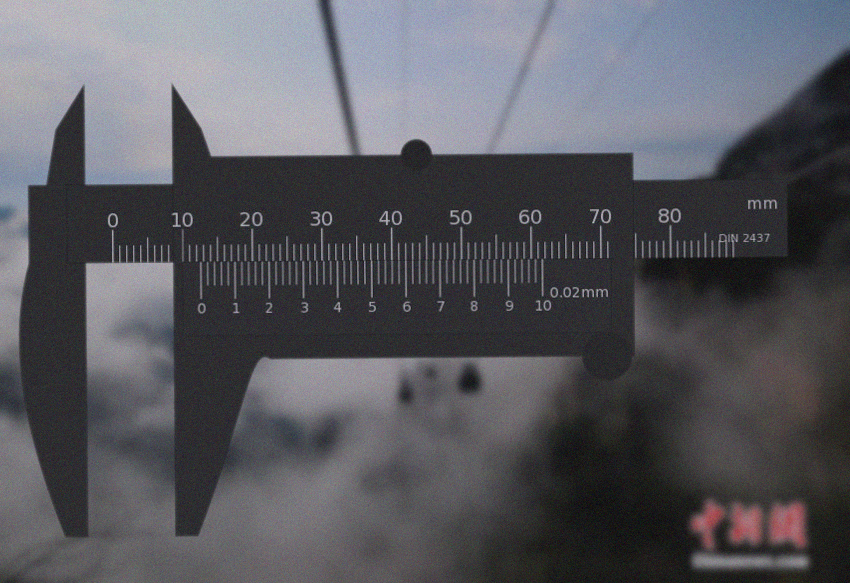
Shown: 12.6 mm
